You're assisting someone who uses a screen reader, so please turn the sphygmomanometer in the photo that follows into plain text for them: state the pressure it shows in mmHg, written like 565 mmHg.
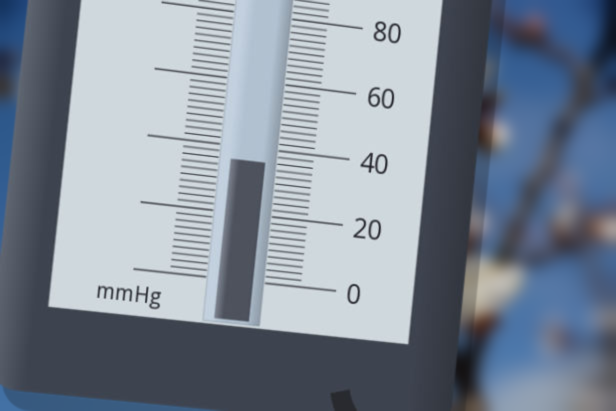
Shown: 36 mmHg
